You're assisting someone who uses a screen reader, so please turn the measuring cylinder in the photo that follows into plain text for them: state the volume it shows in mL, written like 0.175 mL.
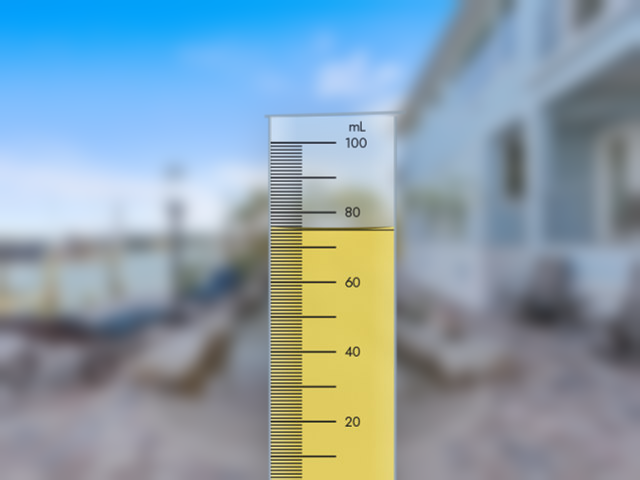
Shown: 75 mL
